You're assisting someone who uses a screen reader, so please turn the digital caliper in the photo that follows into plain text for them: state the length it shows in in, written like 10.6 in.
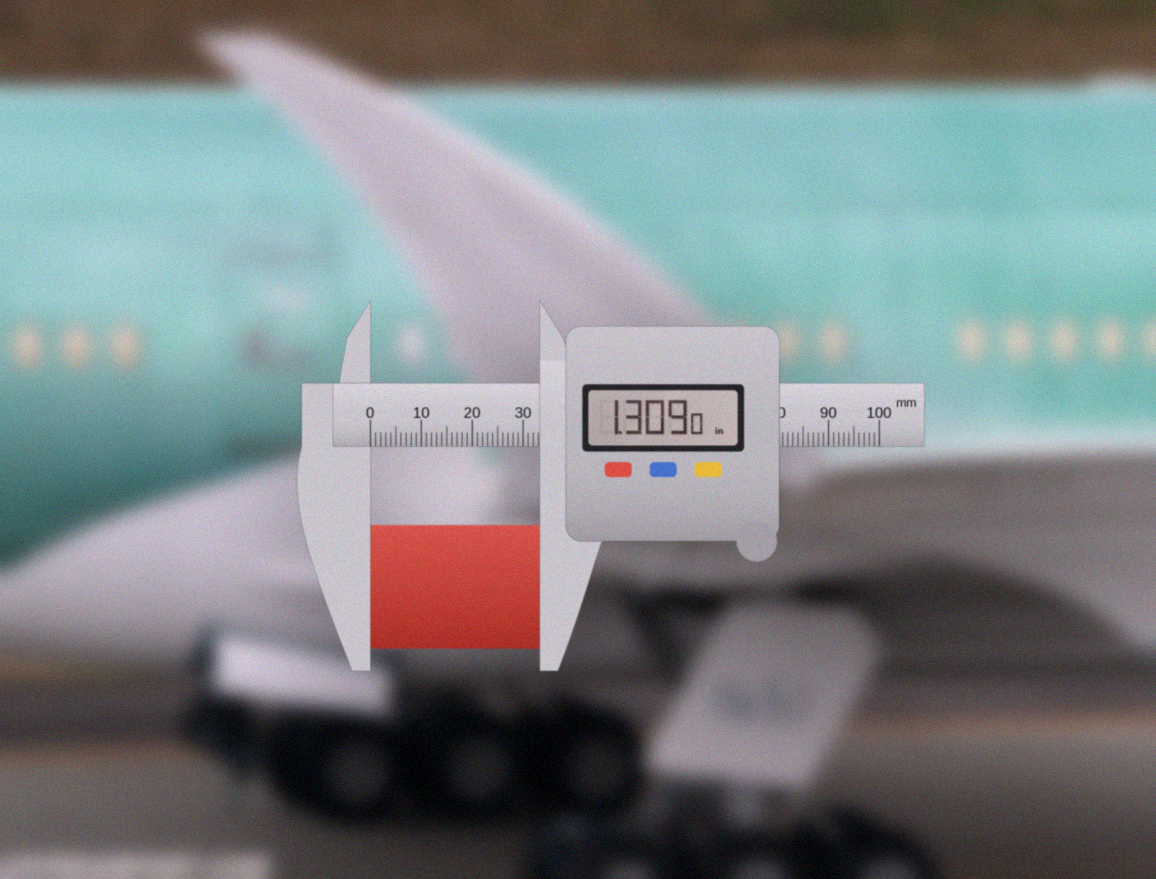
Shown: 1.3090 in
